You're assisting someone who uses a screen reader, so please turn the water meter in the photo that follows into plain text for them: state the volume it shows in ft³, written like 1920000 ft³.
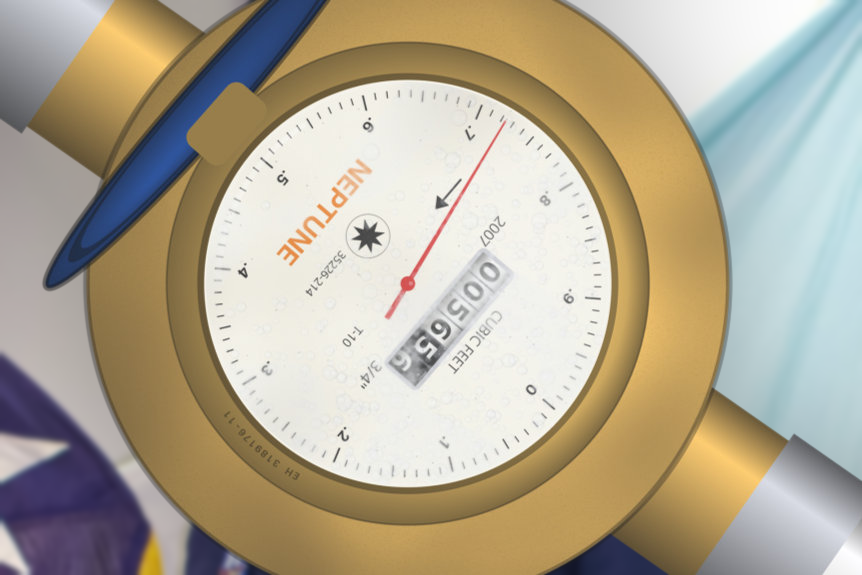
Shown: 5655.72 ft³
